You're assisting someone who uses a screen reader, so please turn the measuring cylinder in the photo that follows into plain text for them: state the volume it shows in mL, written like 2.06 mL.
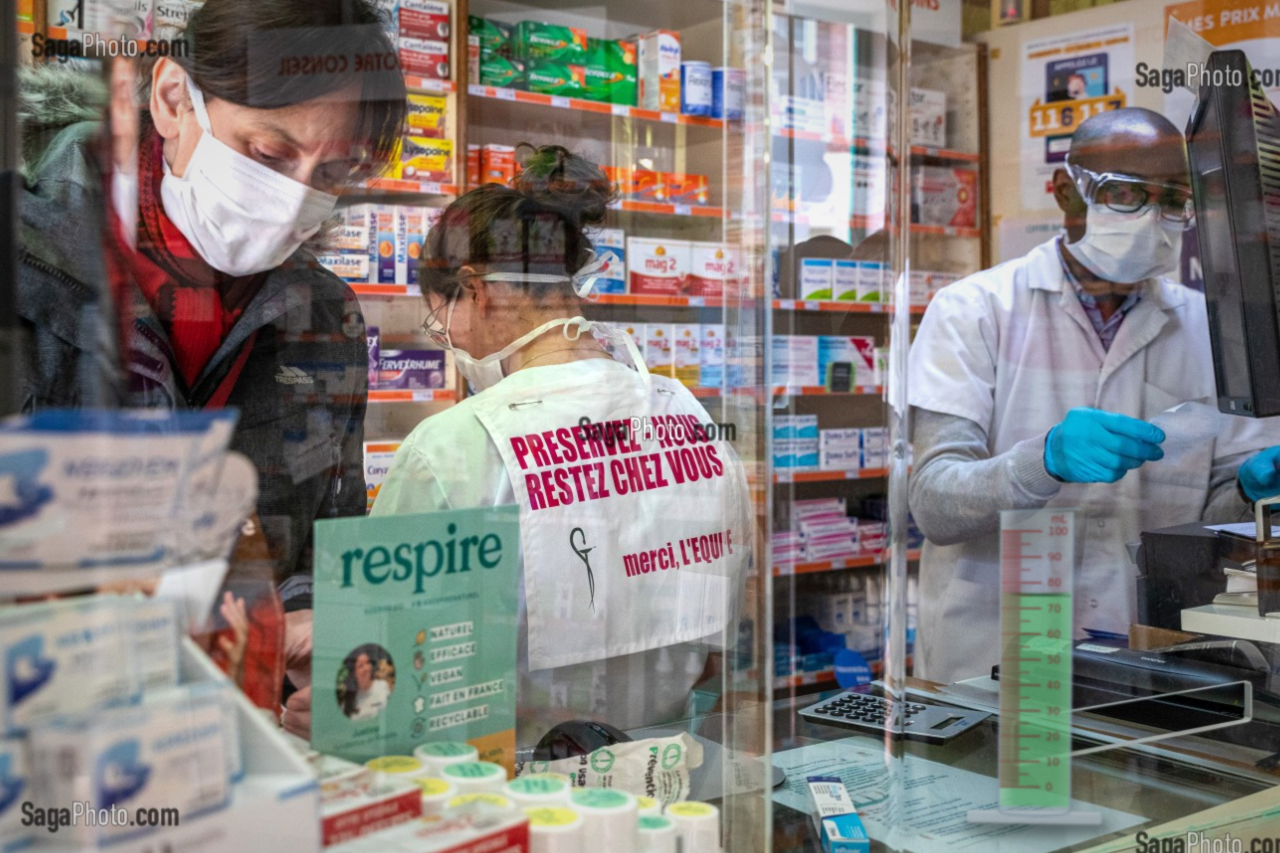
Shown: 75 mL
